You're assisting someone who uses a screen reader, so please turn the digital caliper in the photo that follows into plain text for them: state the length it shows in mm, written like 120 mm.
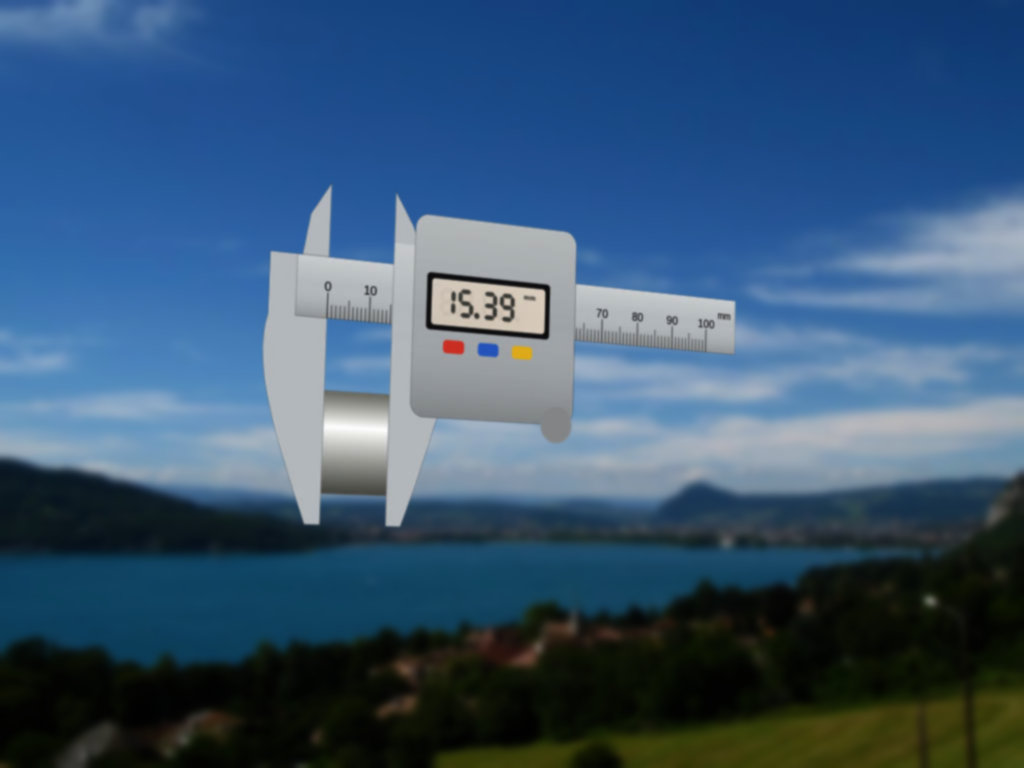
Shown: 15.39 mm
